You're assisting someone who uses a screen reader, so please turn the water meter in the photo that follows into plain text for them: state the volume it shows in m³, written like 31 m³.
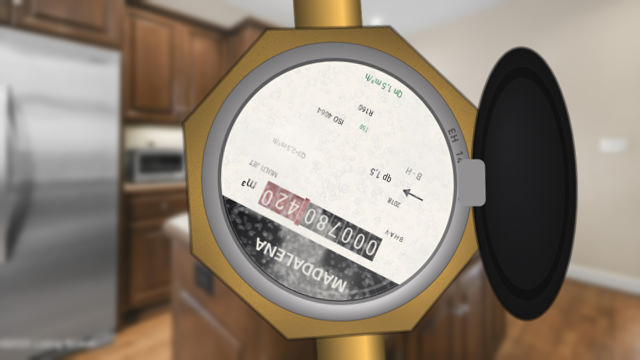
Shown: 780.420 m³
